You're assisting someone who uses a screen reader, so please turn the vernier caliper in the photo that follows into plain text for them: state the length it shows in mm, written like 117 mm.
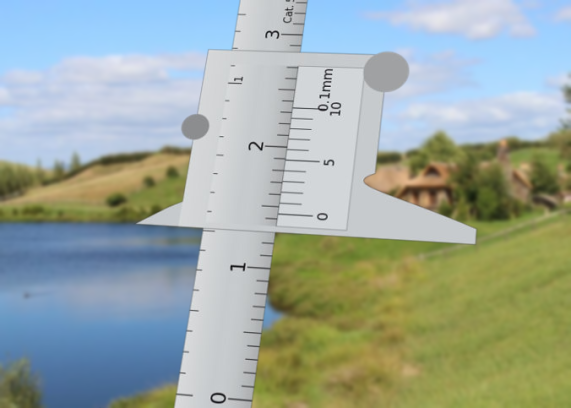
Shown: 14.4 mm
